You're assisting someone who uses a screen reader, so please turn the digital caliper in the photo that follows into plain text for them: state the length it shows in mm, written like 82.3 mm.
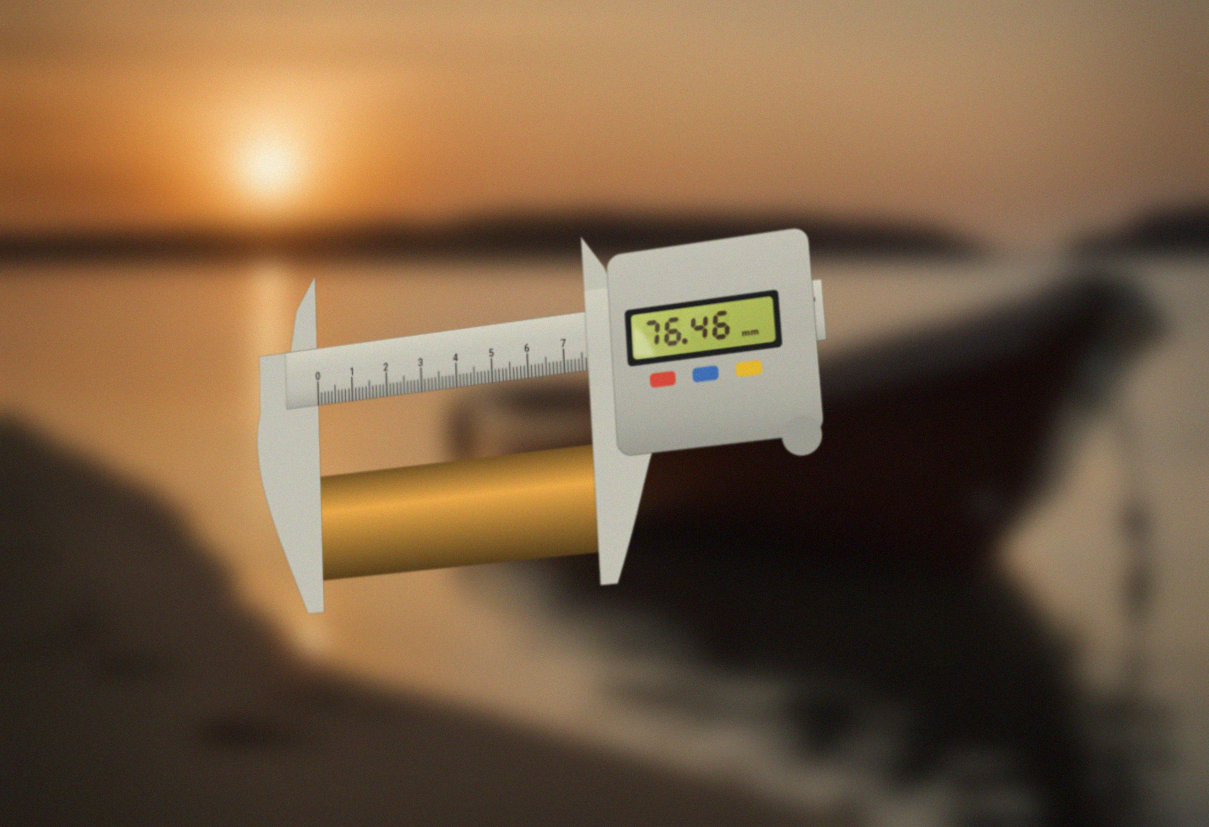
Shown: 76.46 mm
